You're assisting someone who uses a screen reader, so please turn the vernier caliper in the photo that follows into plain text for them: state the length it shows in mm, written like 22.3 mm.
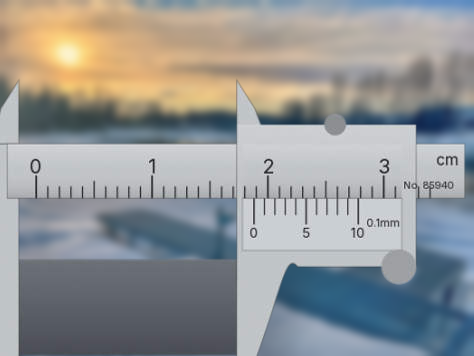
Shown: 18.8 mm
